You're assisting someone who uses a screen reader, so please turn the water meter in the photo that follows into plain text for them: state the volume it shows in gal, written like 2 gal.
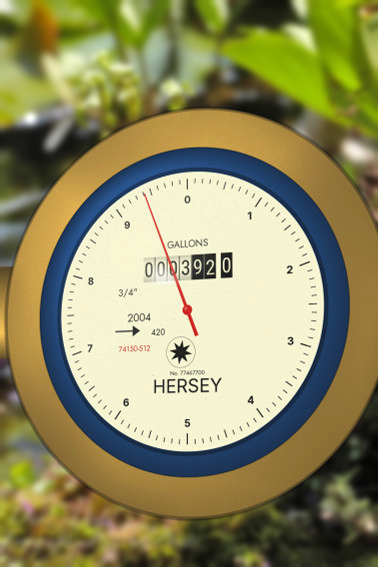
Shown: 3919.4 gal
